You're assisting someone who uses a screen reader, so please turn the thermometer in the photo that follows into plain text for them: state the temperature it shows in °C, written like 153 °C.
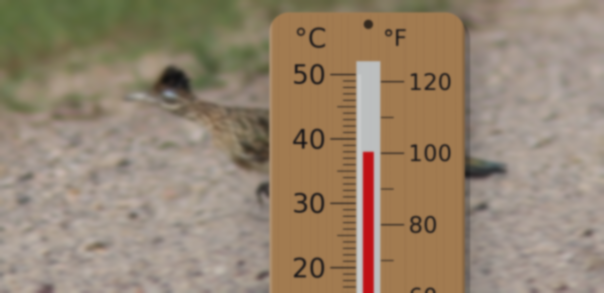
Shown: 38 °C
